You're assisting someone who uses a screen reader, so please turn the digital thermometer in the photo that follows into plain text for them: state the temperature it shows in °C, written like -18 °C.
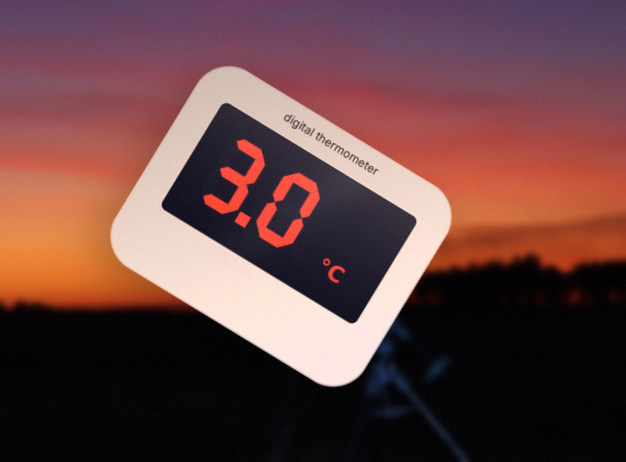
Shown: 3.0 °C
